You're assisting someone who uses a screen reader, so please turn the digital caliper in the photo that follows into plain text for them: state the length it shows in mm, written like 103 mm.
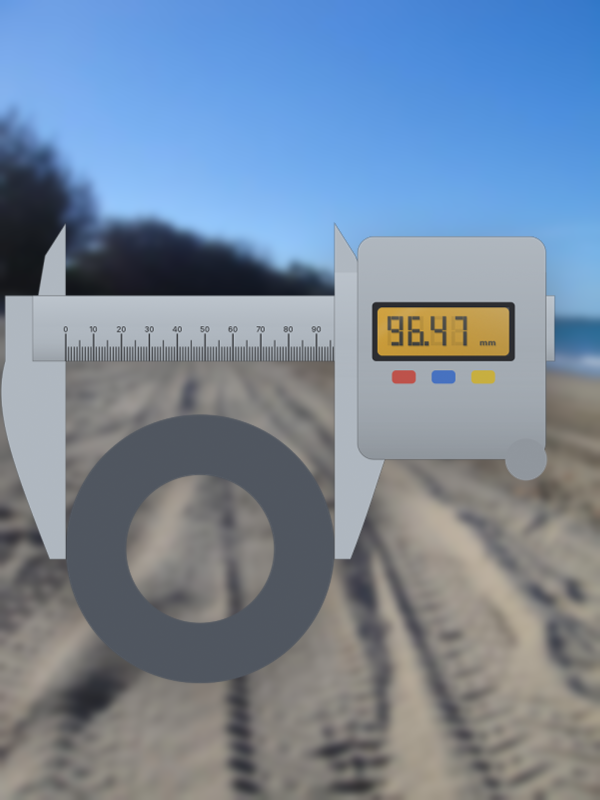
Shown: 96.47 mm
